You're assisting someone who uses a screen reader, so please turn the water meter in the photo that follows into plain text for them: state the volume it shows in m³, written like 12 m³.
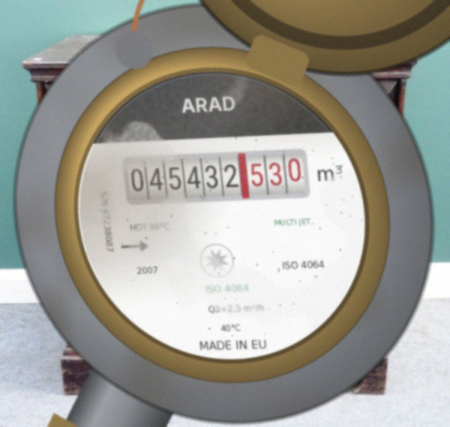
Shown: 45432.530 m³
